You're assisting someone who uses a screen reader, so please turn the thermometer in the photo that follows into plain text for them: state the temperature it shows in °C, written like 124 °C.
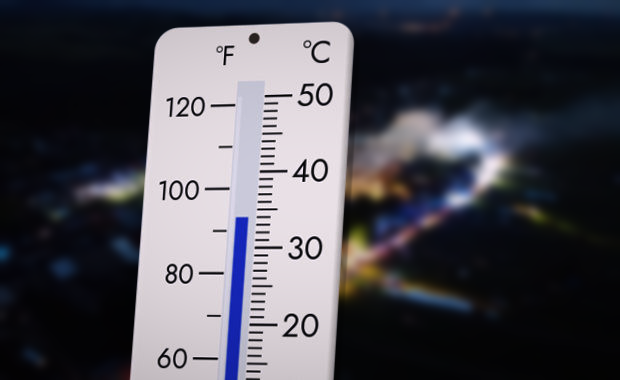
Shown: 34 °C
